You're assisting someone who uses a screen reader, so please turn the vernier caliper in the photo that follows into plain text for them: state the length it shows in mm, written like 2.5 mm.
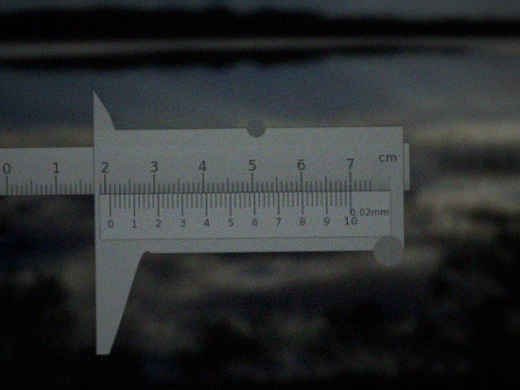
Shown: 21.0 mm
